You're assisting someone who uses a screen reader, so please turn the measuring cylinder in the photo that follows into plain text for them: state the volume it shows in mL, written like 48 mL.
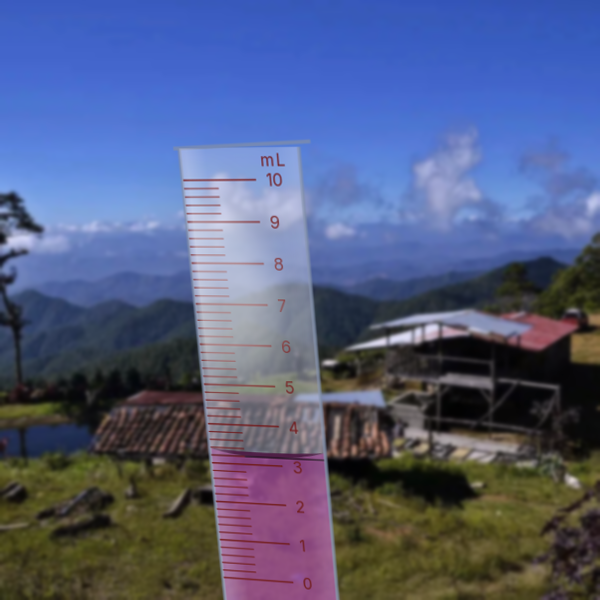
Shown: 3.2 mL
